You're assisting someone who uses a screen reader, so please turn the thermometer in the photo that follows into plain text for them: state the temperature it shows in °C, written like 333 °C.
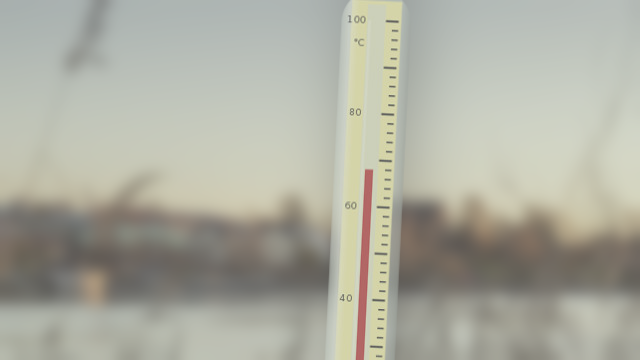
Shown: 68 °C
